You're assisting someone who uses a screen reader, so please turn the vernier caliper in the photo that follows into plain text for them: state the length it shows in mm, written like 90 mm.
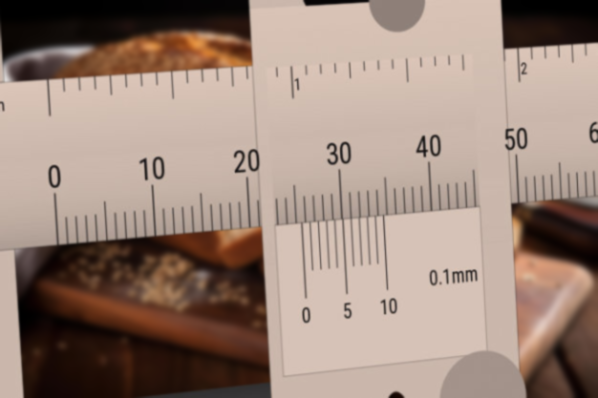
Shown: 25.6 mm
